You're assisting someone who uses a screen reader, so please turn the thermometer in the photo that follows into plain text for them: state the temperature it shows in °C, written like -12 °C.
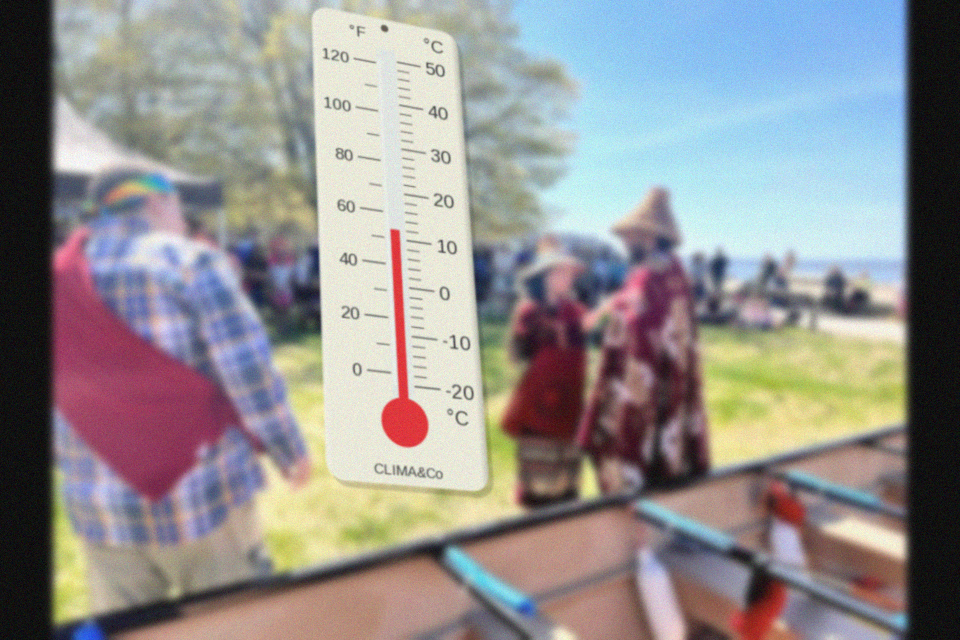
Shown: 12 °C
